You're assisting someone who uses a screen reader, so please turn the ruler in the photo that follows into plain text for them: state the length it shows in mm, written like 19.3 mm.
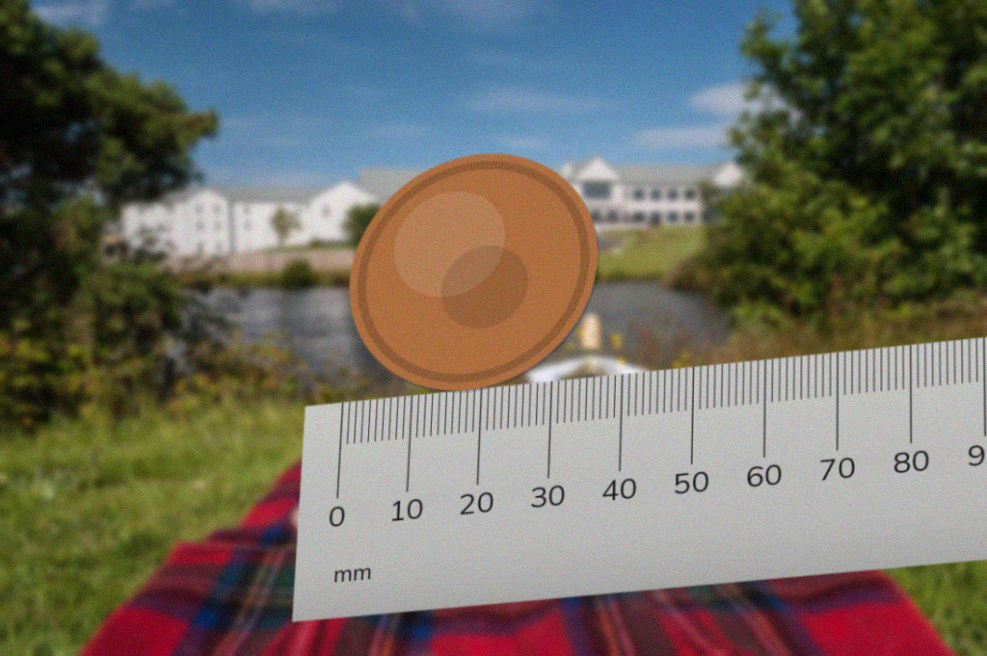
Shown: 36 mm
